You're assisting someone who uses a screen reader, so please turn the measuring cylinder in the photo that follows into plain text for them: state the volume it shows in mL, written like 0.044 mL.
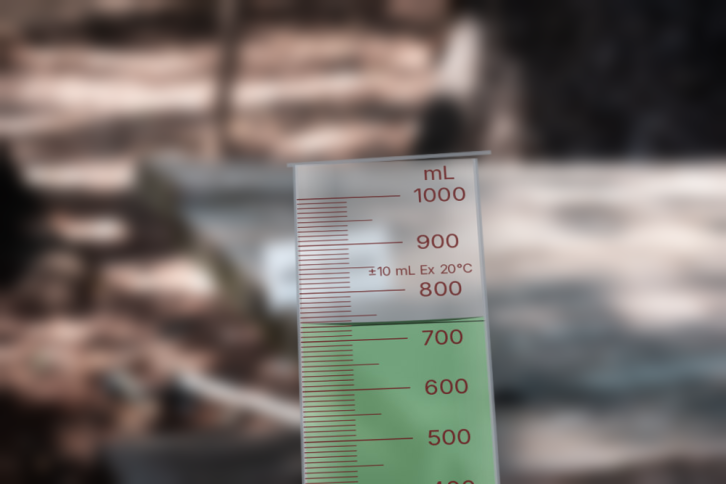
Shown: 730 mL
